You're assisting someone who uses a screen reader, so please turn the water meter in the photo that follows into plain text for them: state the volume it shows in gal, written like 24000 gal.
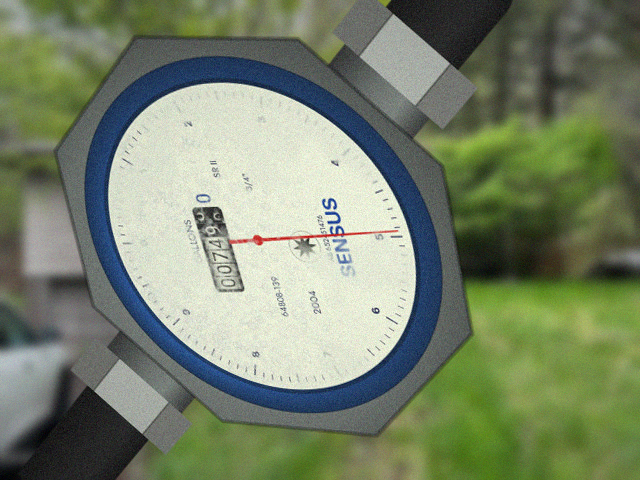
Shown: 74984.9 gal
